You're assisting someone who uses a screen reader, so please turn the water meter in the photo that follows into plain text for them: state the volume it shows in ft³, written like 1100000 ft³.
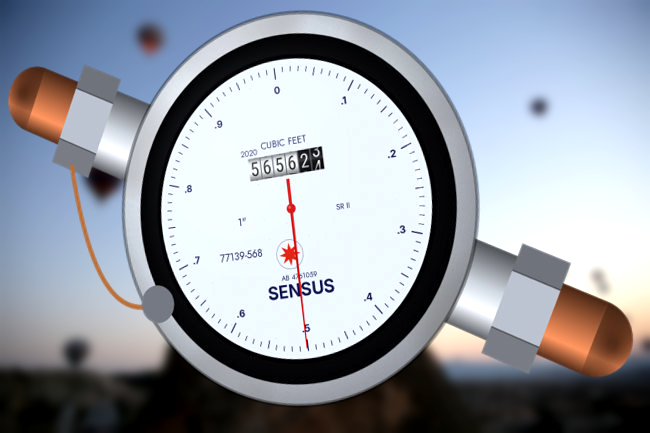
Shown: 565623.50 ft³
